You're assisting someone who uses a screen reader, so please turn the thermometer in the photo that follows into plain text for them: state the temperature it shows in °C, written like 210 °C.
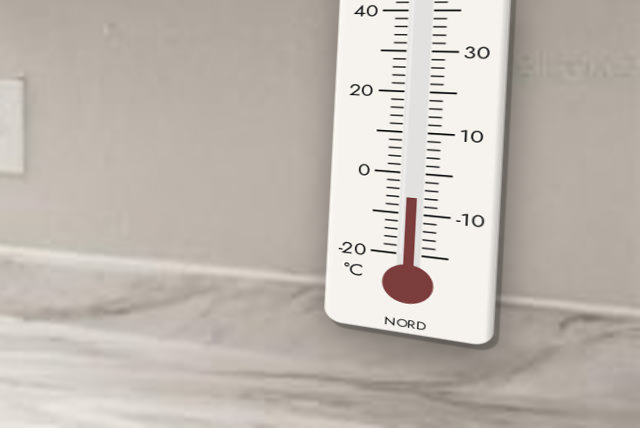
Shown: -6 °C
